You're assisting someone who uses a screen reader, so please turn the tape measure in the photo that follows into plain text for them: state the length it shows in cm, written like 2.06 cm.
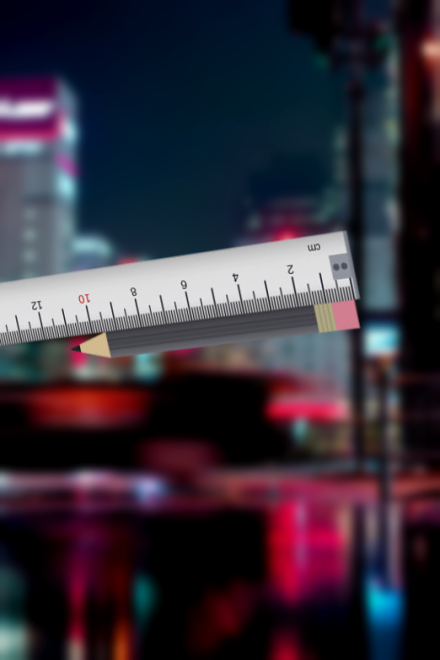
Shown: 11 cm
